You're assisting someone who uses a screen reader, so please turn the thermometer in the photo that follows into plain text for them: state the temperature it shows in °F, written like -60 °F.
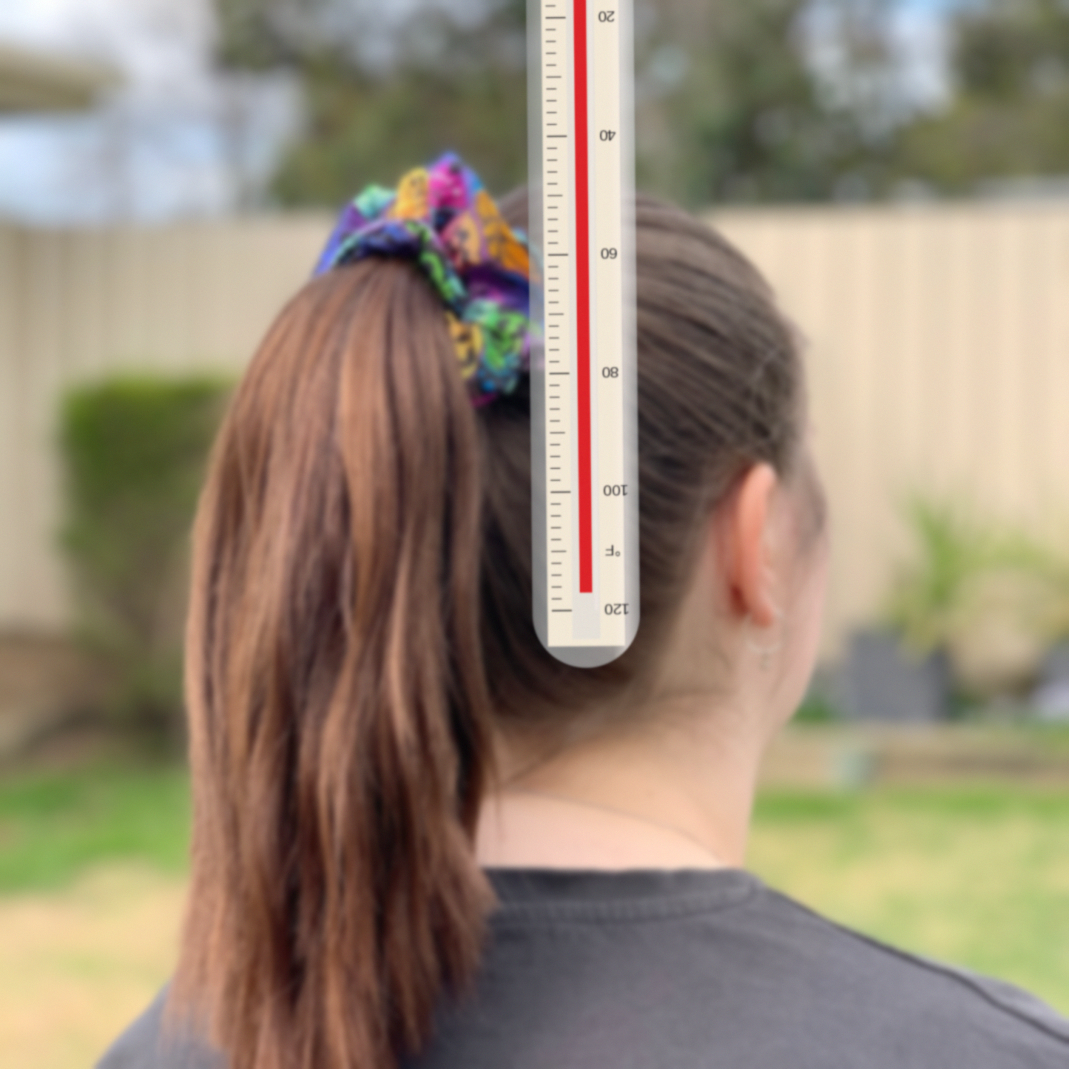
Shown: 117 °F
